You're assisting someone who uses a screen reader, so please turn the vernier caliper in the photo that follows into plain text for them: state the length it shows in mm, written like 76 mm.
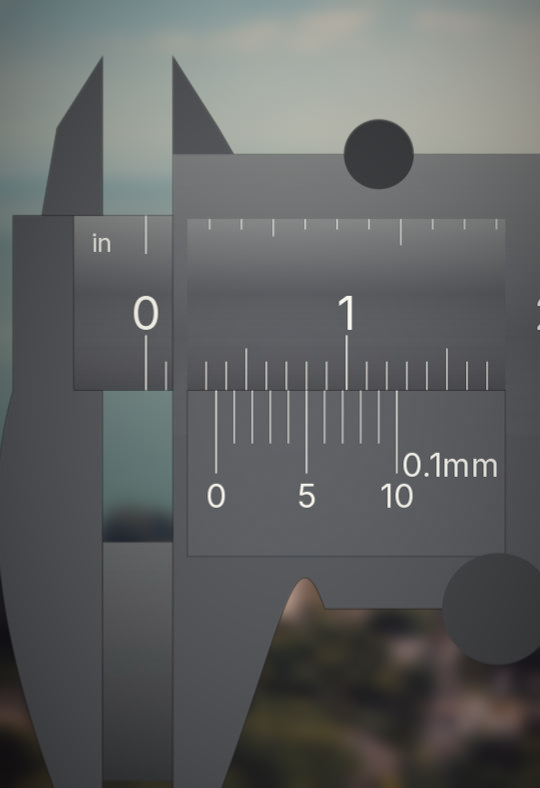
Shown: 3.5 mm
